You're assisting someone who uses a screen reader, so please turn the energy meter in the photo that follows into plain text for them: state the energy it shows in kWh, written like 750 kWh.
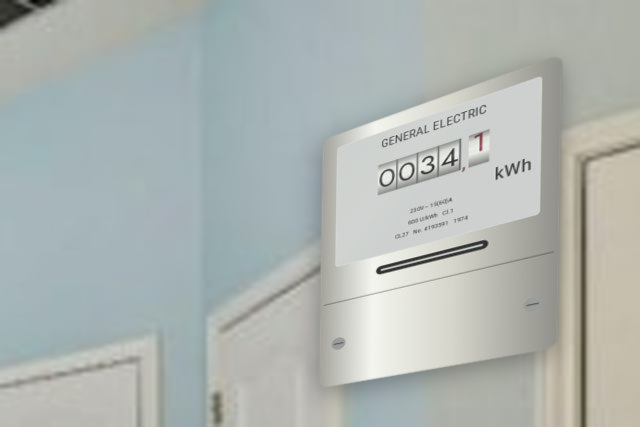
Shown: 34.1 kWh
